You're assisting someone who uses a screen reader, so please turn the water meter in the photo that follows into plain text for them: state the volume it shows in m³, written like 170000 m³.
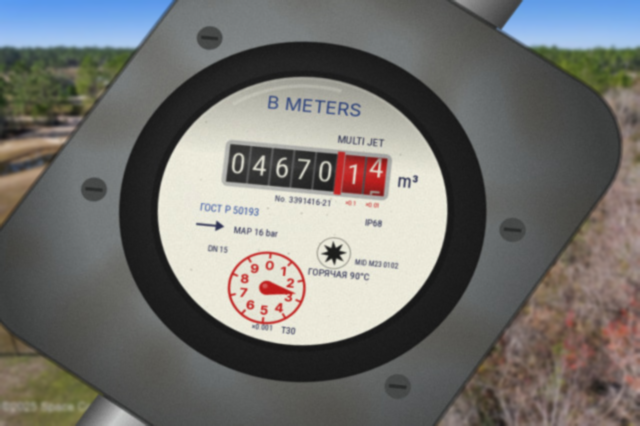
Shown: 4670.142 m³
